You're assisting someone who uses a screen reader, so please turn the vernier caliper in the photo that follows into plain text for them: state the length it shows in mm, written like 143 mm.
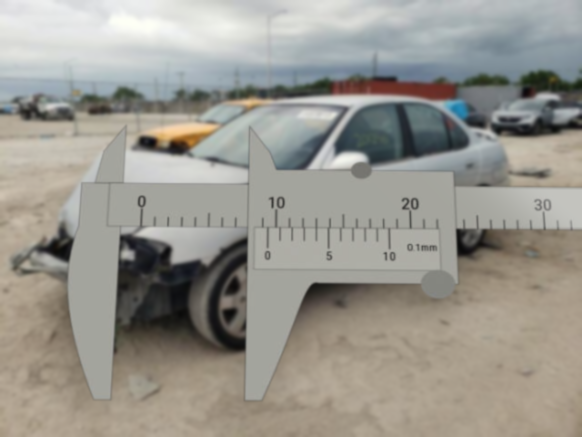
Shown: 9.4 mm
